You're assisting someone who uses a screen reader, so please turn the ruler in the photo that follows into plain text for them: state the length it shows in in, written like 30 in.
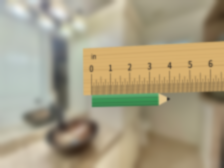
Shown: 4 in
